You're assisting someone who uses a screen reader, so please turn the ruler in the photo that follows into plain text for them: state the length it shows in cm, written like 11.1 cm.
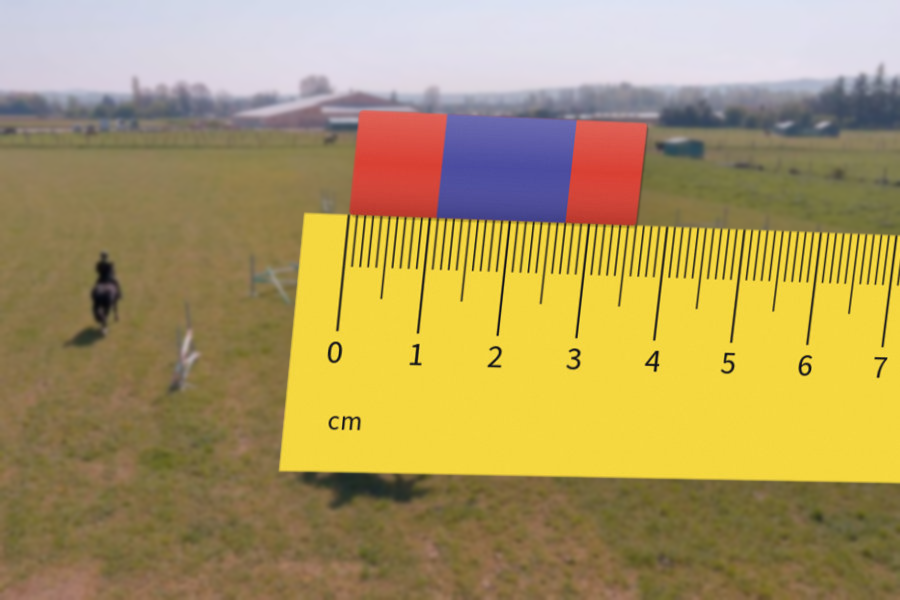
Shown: 3.6 cm
